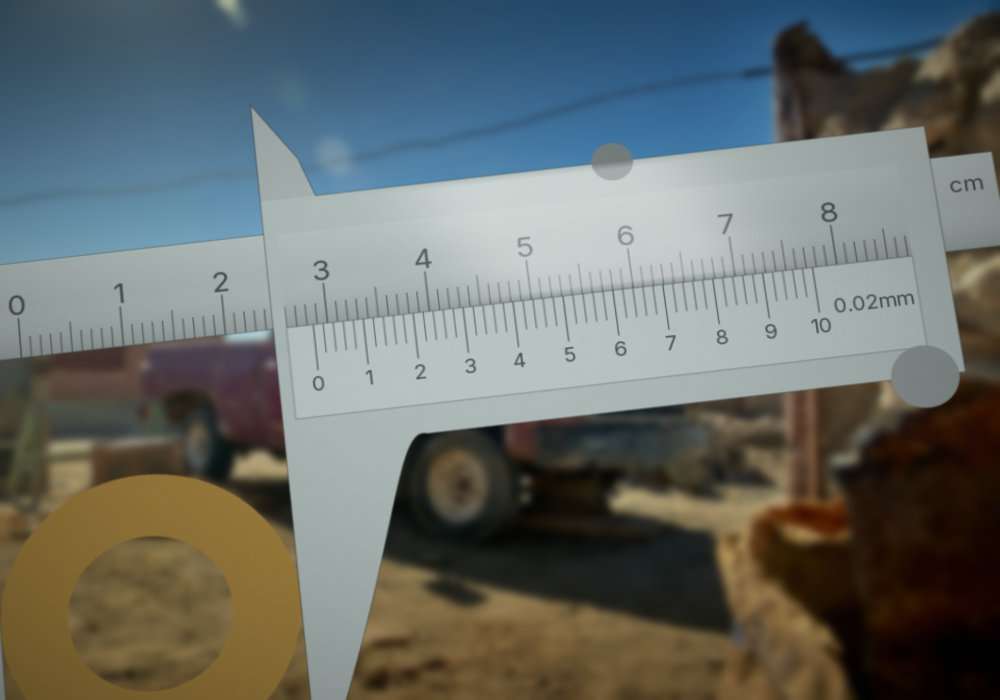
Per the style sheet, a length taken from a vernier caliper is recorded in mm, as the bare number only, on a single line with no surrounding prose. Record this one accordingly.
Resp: 28.6
